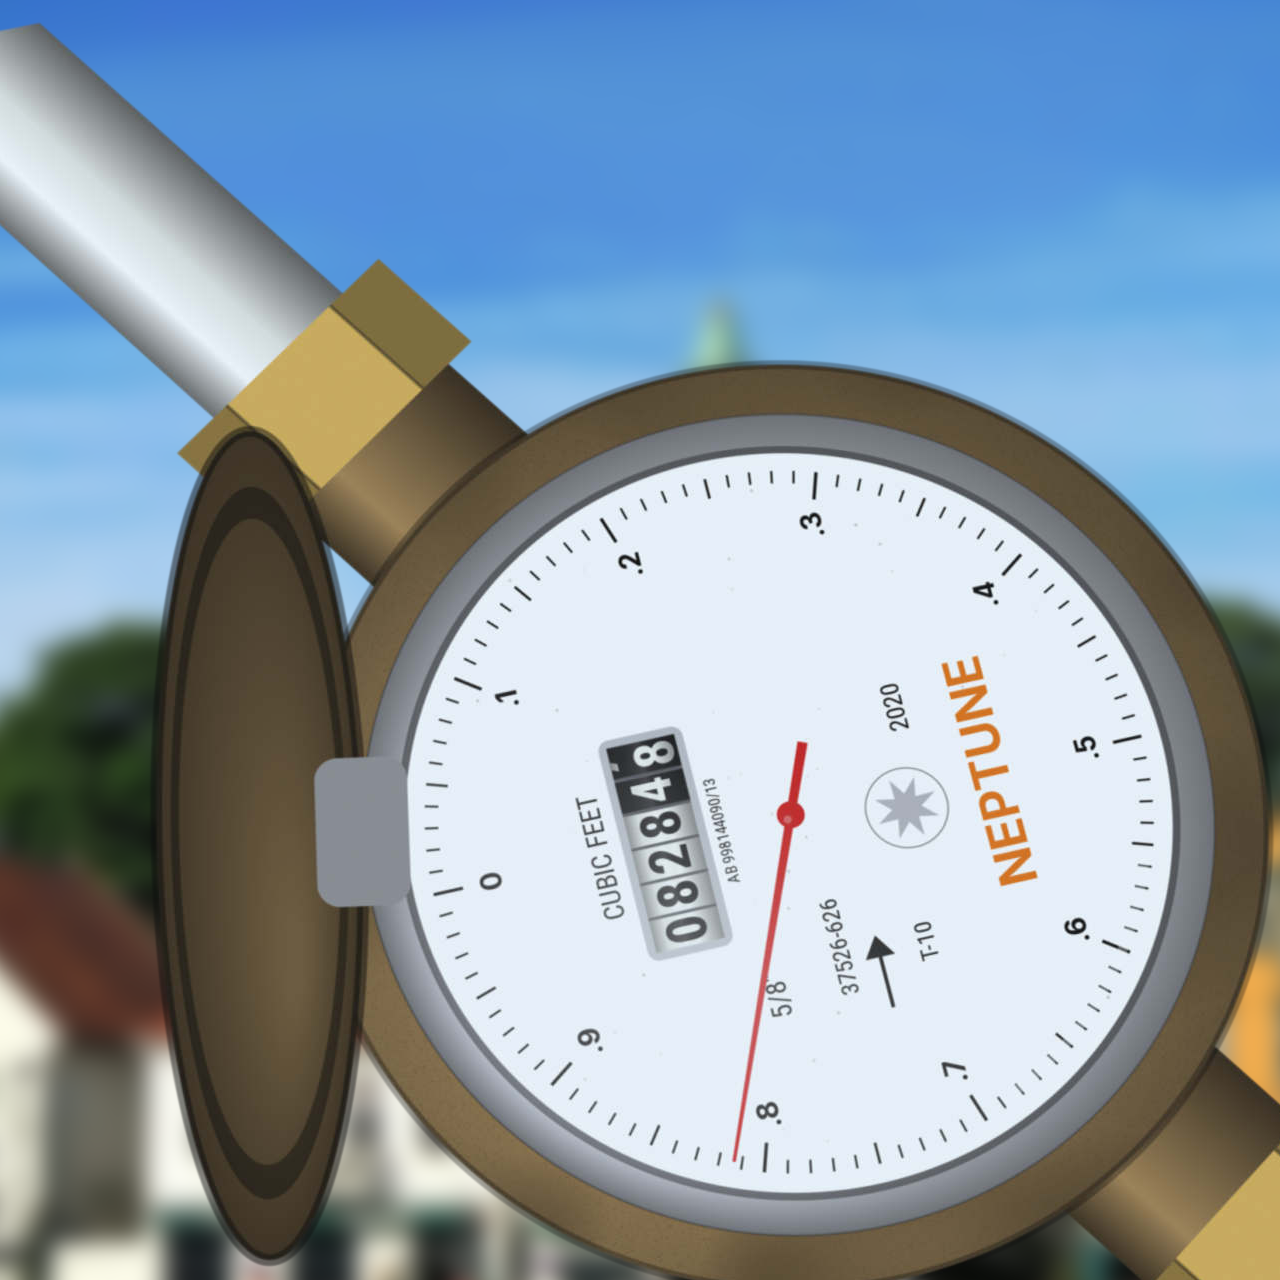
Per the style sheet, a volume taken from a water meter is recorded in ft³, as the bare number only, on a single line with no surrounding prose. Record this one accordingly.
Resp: 82847.81
